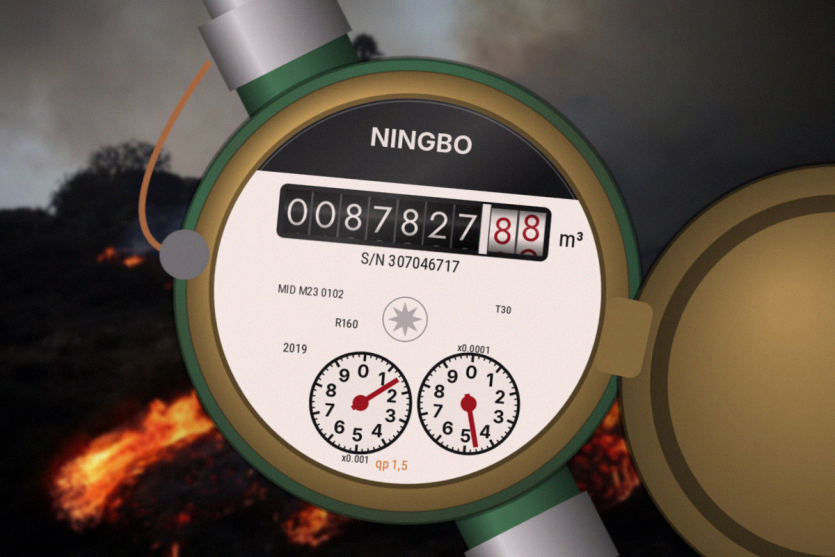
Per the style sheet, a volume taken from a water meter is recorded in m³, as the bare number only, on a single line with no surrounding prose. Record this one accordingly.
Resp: 87827.8814
